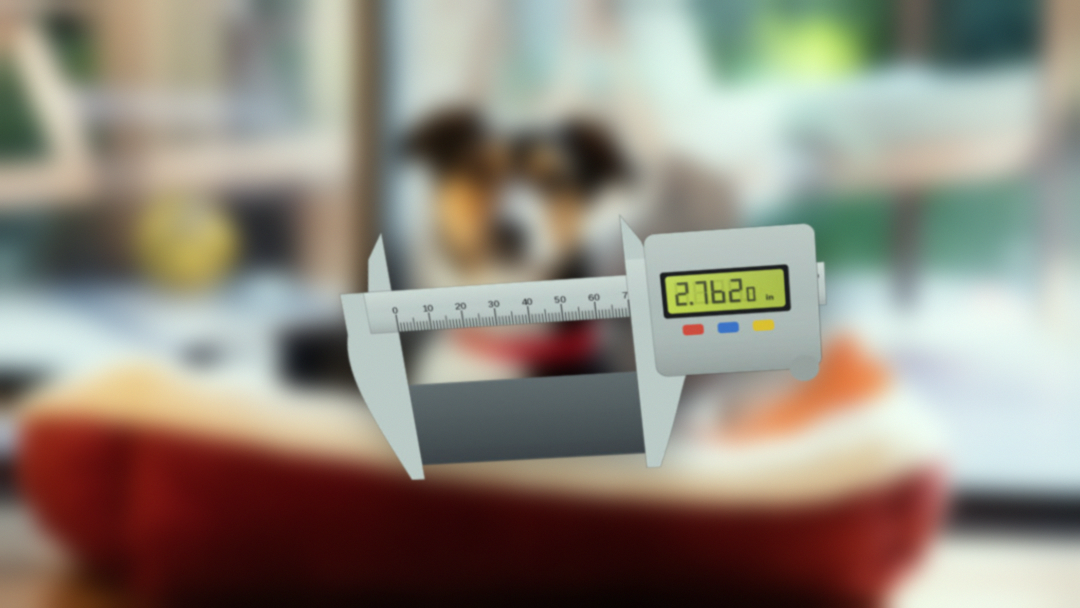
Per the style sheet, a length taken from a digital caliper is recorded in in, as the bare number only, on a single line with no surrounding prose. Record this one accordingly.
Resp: 2.7620
